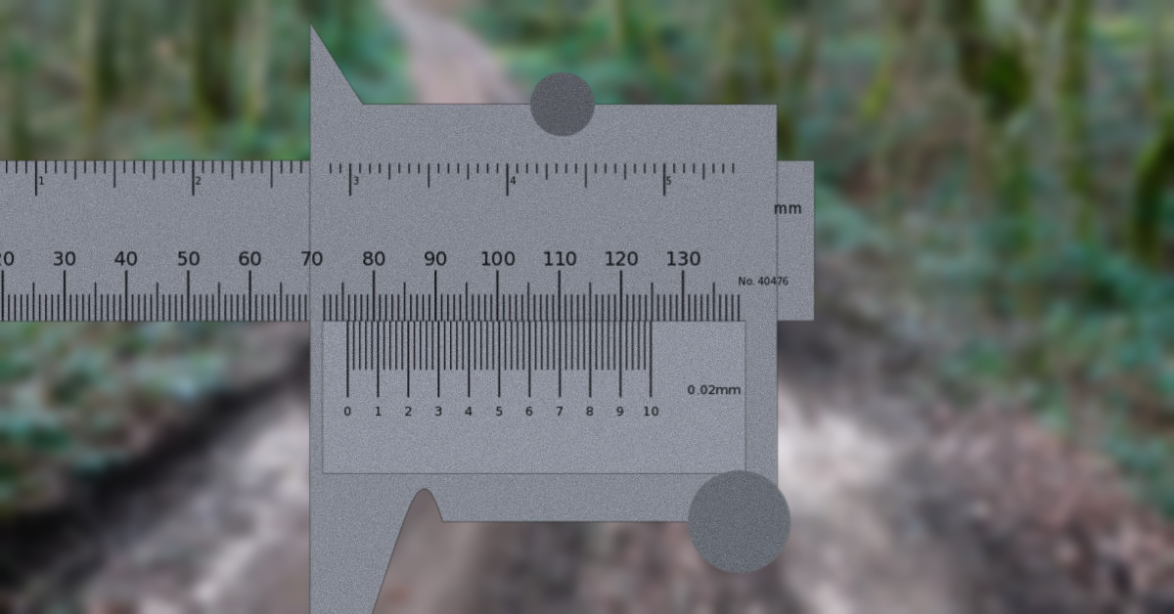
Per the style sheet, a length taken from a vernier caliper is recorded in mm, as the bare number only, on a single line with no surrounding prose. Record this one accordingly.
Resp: 75.8
